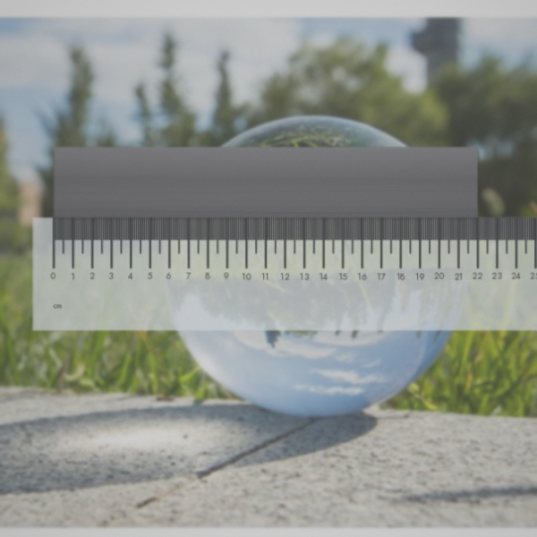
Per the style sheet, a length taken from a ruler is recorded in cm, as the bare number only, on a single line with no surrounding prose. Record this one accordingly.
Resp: 22
